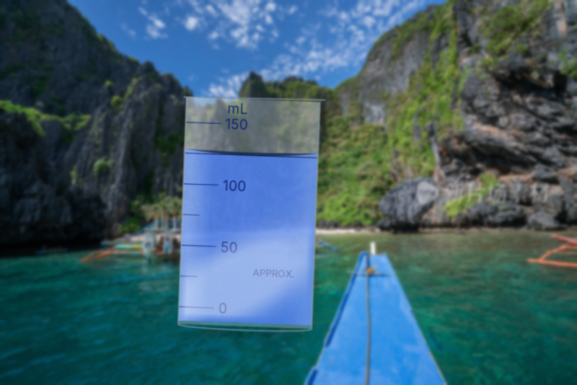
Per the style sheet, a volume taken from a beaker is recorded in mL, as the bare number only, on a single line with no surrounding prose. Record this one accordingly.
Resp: 125
